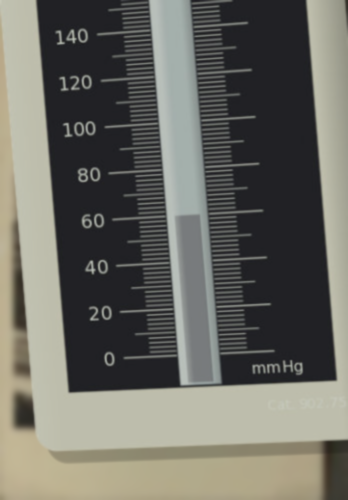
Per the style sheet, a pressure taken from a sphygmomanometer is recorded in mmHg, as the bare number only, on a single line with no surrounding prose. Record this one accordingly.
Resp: 60
